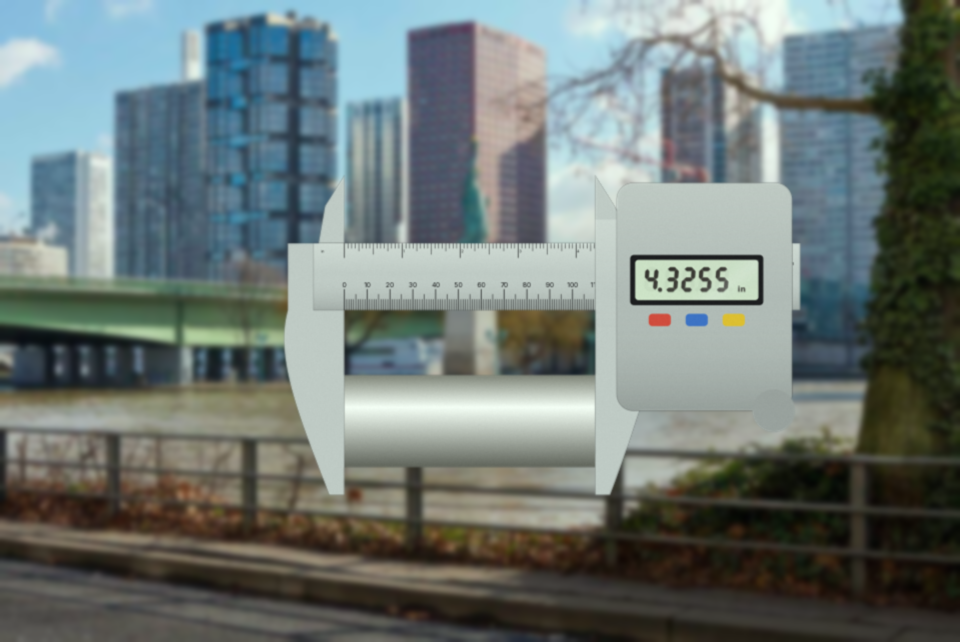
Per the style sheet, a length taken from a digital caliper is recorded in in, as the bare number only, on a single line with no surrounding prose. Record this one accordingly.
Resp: 4.3255
